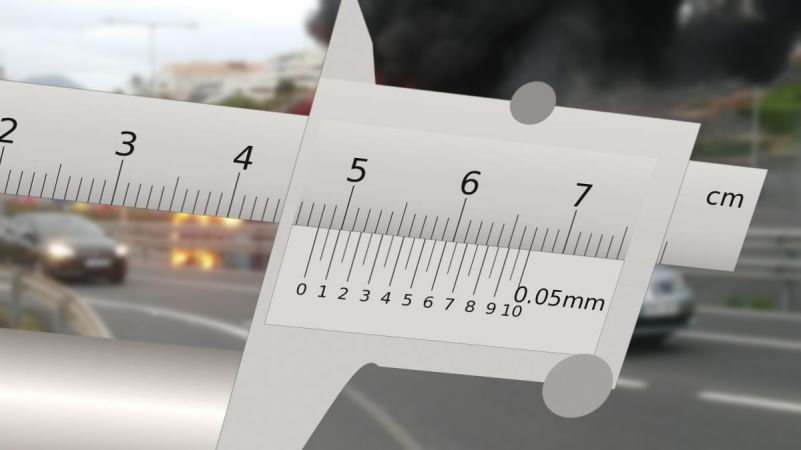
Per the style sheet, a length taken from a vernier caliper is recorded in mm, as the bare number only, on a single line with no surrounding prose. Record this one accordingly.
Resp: 48.0
